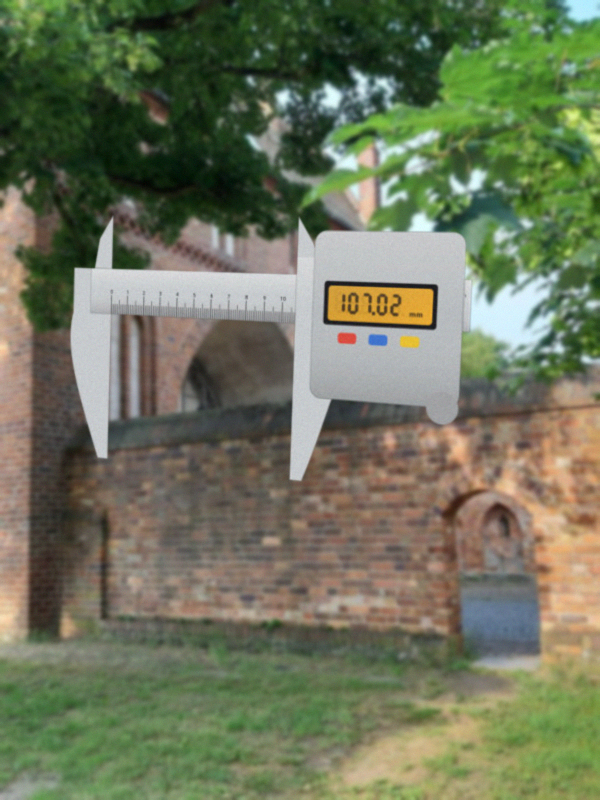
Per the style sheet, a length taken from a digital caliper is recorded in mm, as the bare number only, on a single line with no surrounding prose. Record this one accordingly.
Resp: 107.02
